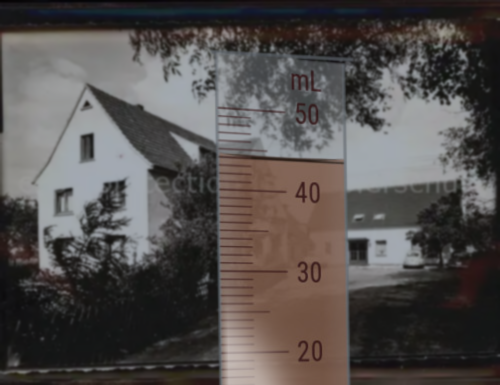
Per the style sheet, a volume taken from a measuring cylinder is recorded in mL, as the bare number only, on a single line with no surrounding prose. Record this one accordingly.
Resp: 44
